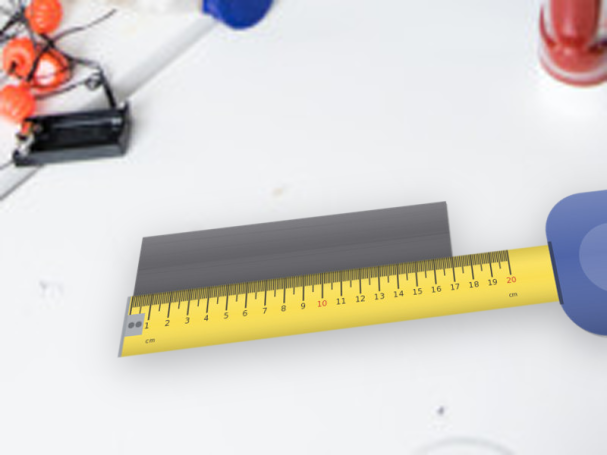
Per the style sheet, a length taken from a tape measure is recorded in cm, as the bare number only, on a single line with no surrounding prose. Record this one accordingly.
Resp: 17
